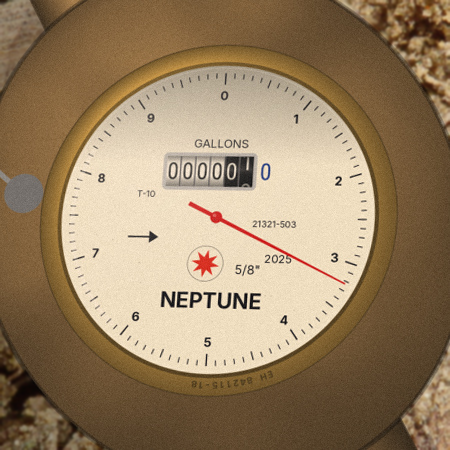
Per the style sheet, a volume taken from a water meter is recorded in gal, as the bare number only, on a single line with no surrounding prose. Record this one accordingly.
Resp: 13.2
